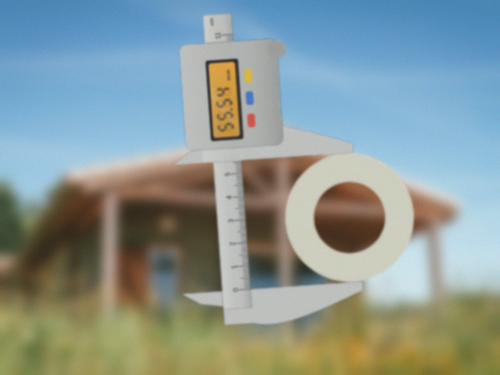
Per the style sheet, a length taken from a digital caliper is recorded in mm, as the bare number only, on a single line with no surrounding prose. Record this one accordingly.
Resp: 55.54
